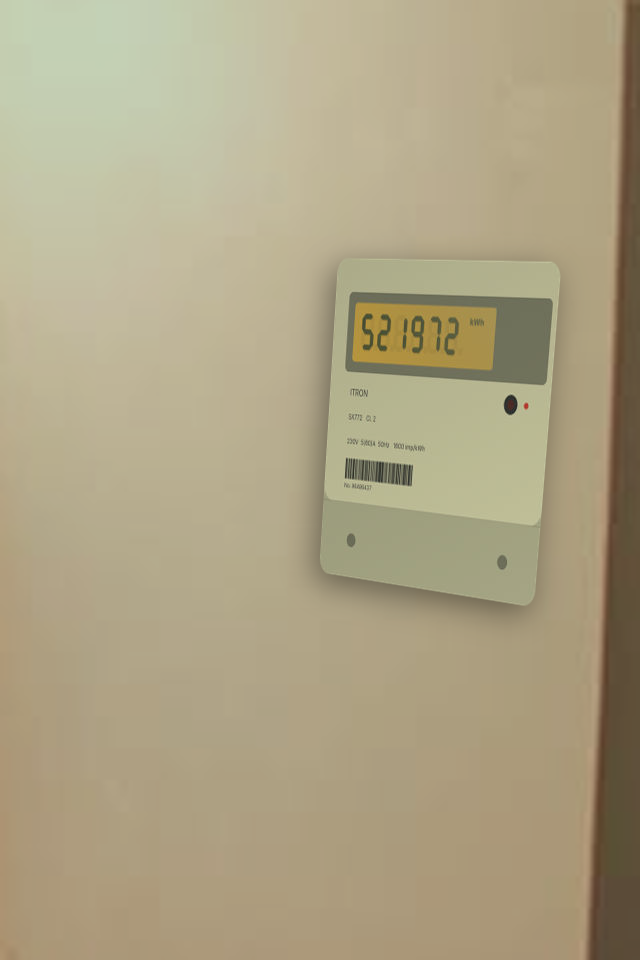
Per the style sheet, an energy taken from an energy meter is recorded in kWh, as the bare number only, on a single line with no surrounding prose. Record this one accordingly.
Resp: 521972
